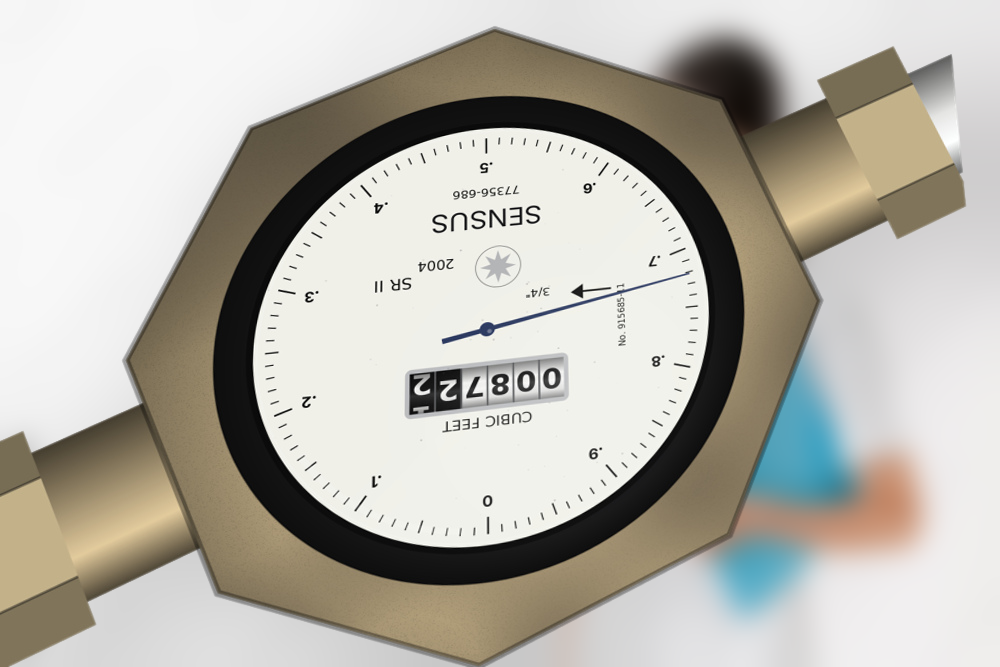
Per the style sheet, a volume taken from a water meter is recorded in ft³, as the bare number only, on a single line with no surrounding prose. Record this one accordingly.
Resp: 8721.72
